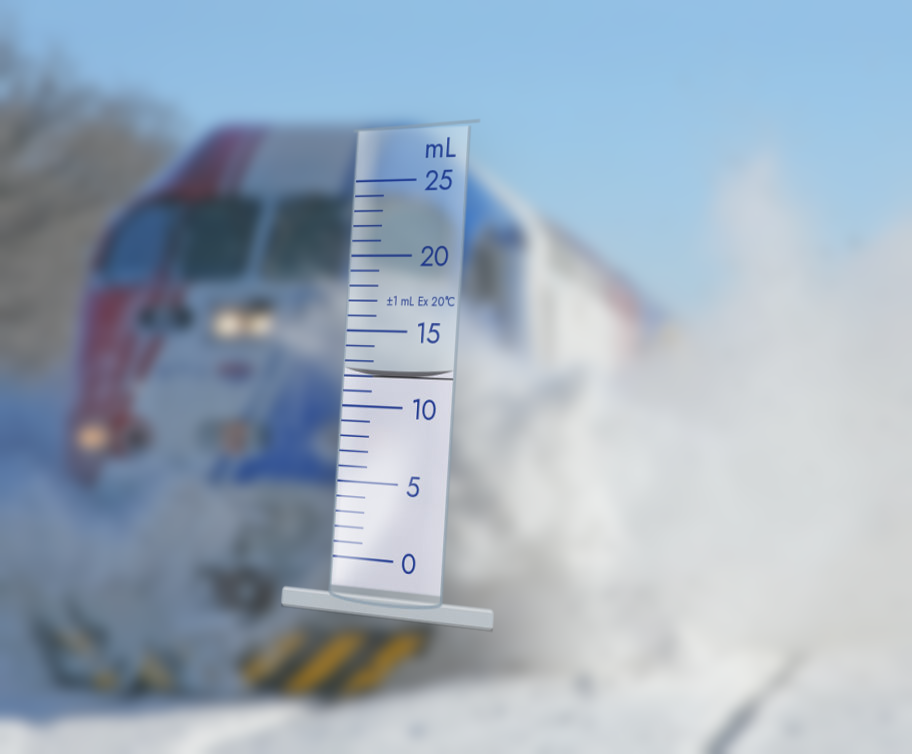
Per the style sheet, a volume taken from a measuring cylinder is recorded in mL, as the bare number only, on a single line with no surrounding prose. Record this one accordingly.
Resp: 12
